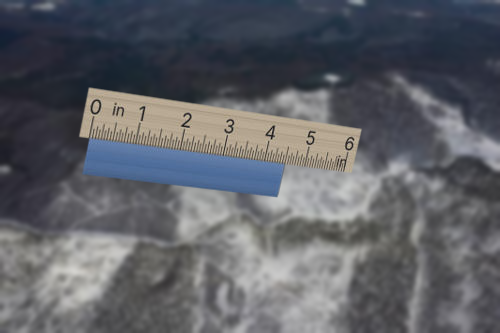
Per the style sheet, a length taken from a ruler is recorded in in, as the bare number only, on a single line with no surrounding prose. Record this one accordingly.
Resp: 4.5
